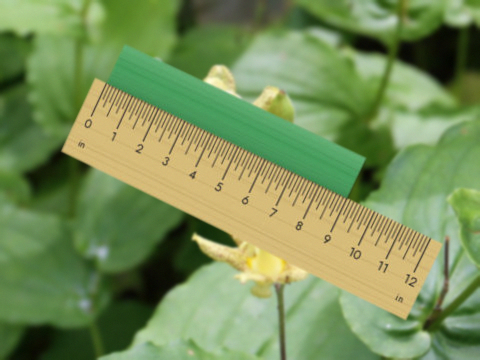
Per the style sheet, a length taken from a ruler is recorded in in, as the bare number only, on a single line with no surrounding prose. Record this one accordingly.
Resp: 9
